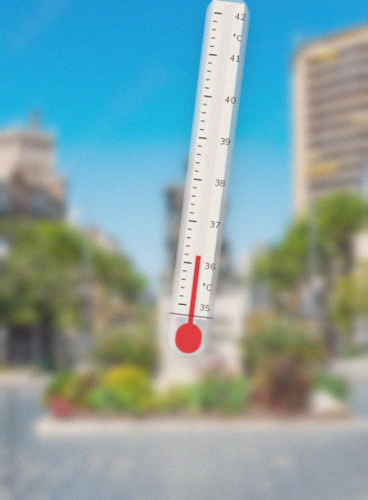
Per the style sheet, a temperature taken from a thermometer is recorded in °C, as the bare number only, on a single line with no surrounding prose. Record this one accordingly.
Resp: 36.2
